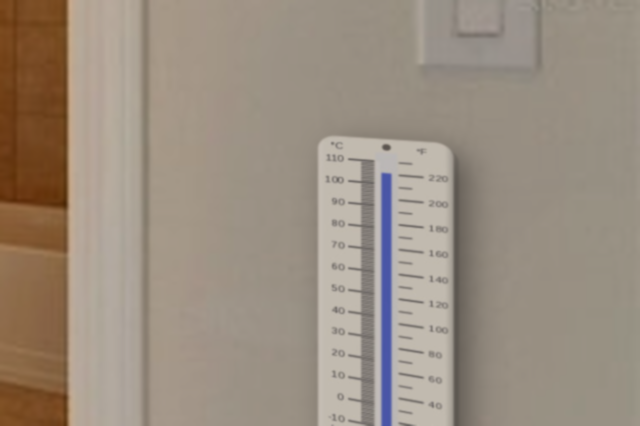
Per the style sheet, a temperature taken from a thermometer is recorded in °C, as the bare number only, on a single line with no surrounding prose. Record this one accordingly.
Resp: 105
